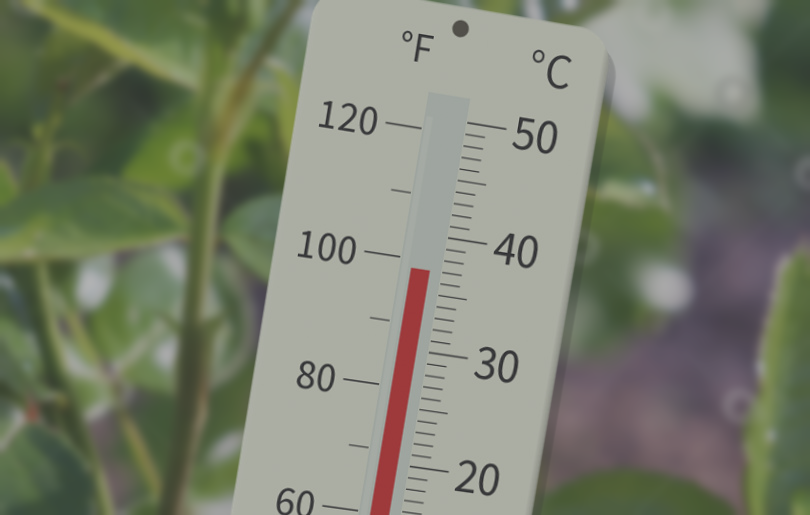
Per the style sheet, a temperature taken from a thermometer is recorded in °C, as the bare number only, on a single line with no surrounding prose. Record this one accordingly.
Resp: 37
